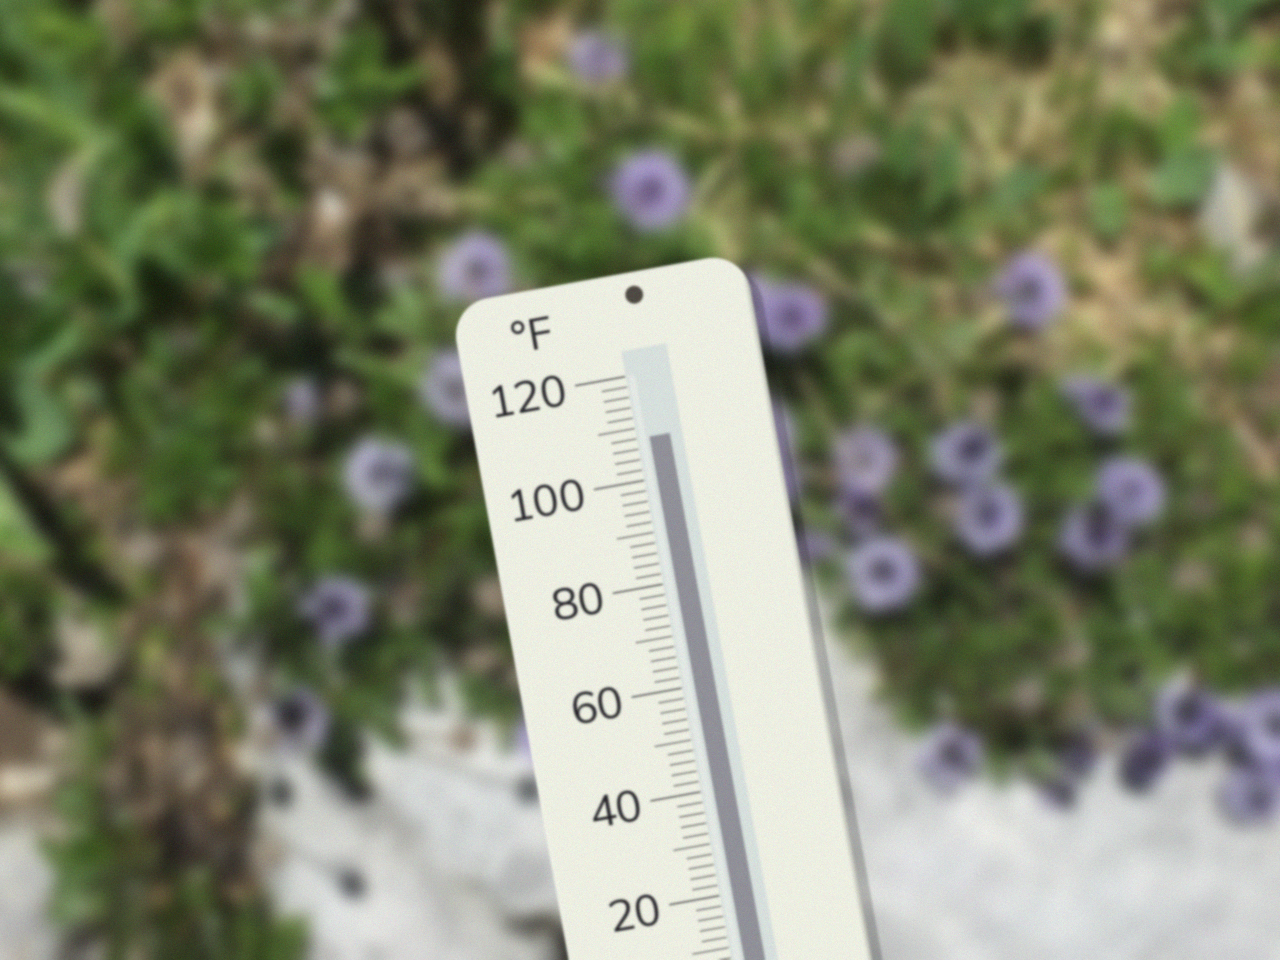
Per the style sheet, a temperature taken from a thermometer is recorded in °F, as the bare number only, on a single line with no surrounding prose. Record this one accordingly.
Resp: 108
